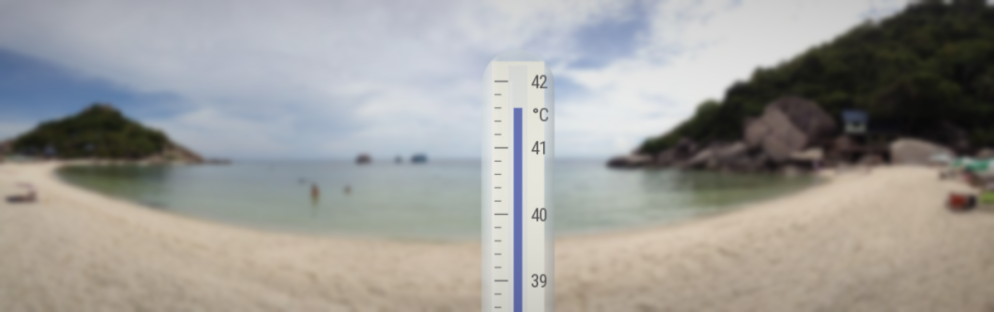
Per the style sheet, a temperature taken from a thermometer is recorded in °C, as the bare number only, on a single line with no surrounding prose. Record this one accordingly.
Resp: 41.6
